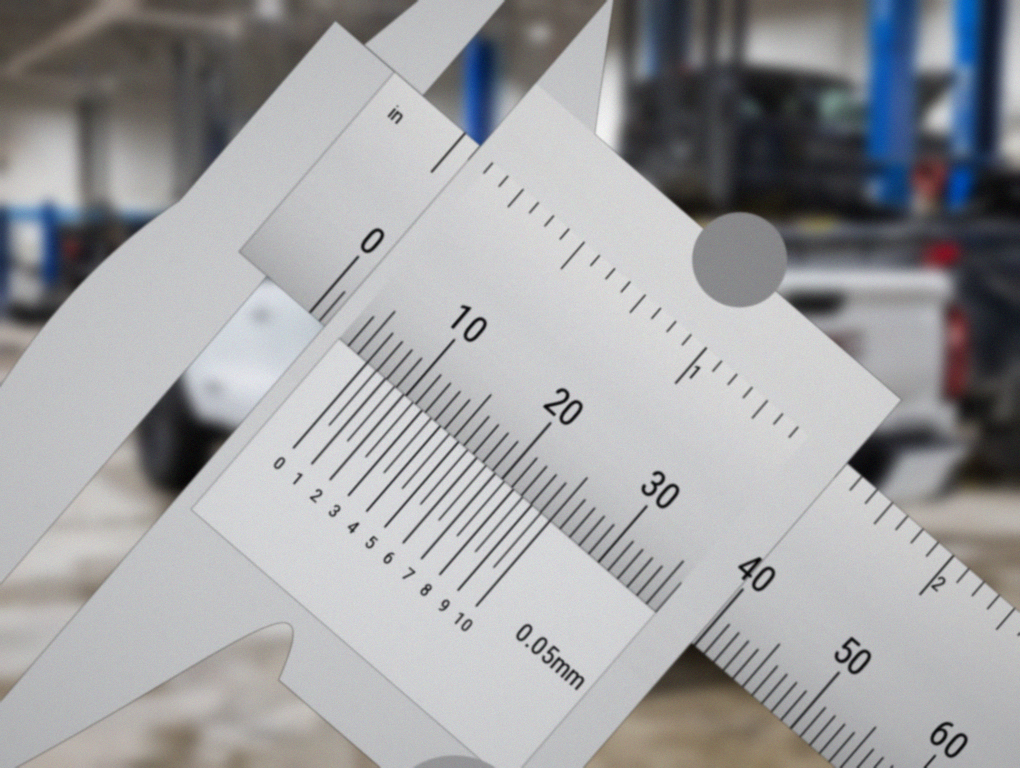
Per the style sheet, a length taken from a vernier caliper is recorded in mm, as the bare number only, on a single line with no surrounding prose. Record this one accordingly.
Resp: 6.0
